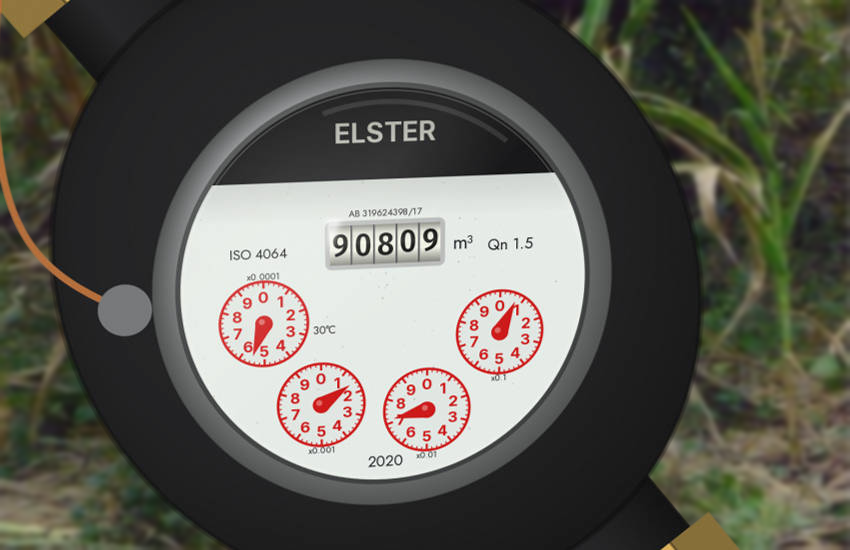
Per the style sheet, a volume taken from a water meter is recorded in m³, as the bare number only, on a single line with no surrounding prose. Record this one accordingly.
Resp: 90809.0715
